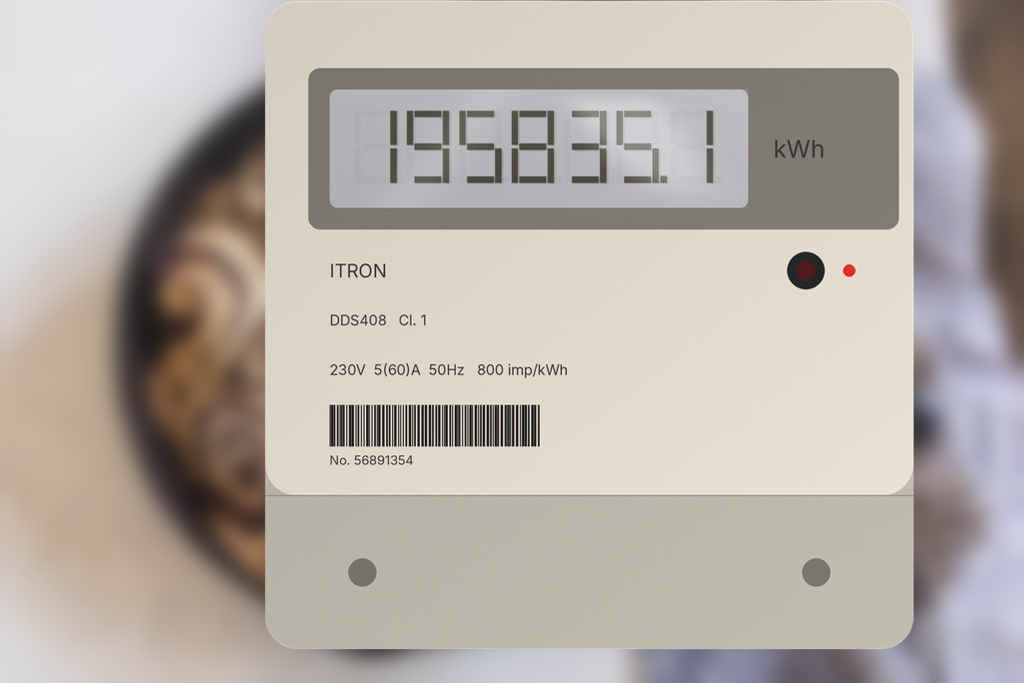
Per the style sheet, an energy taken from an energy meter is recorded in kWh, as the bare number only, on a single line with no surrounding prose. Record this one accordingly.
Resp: 195835.1
